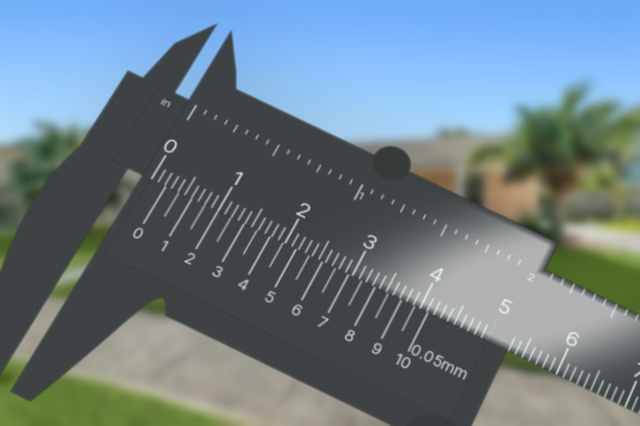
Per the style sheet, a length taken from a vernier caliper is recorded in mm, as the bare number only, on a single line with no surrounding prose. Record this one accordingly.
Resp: 2.2
